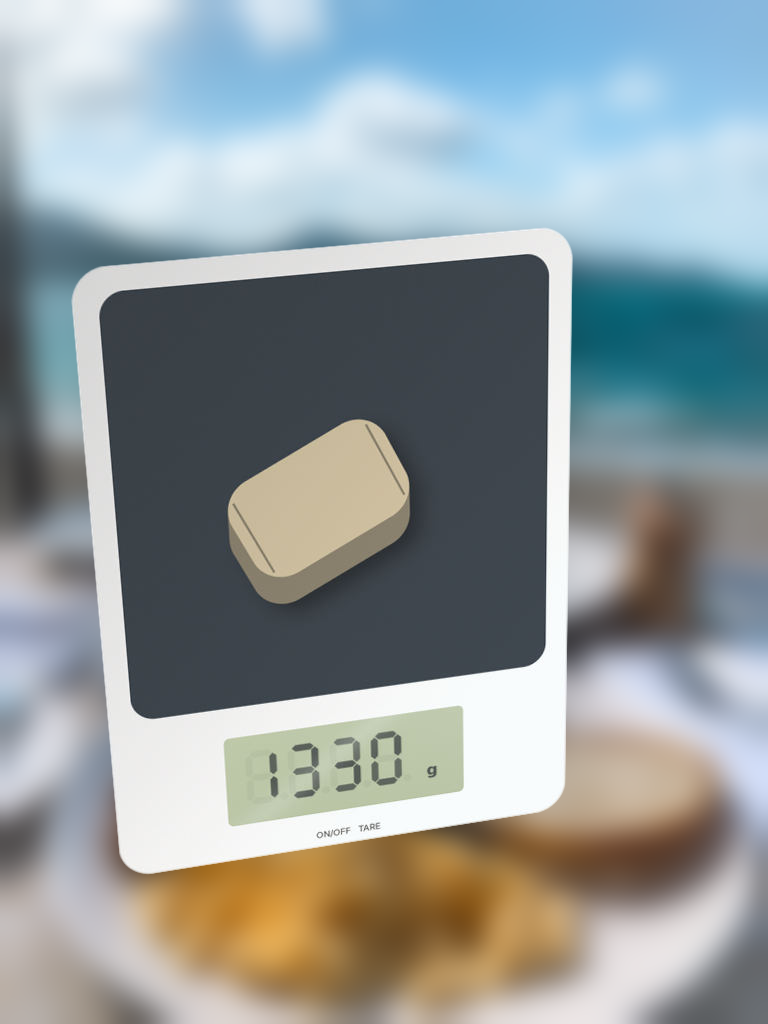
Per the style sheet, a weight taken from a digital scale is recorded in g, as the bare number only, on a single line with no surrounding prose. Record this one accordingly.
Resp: 1330
